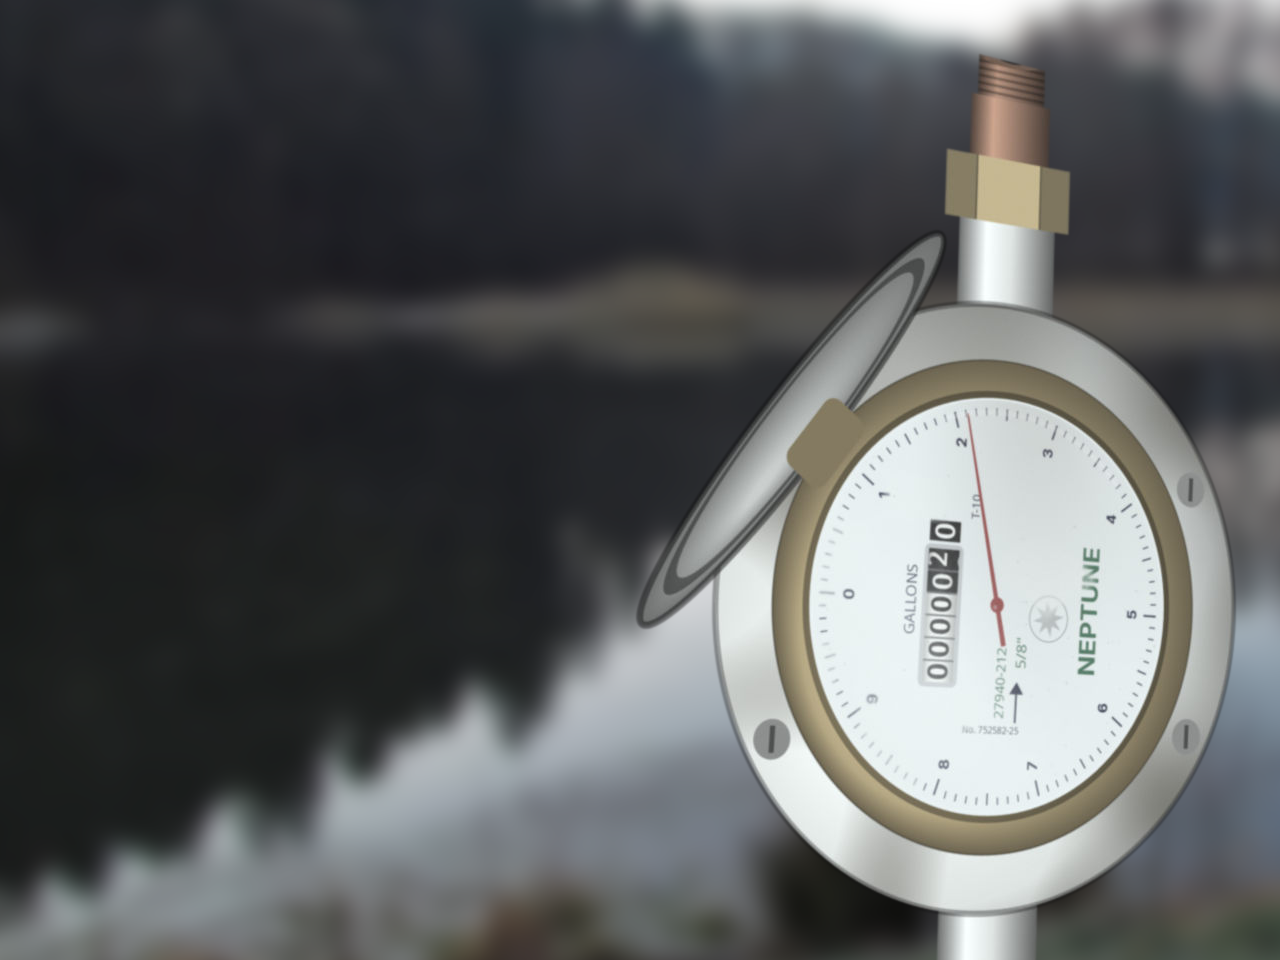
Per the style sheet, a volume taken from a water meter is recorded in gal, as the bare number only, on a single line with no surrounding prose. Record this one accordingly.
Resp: 22.1
